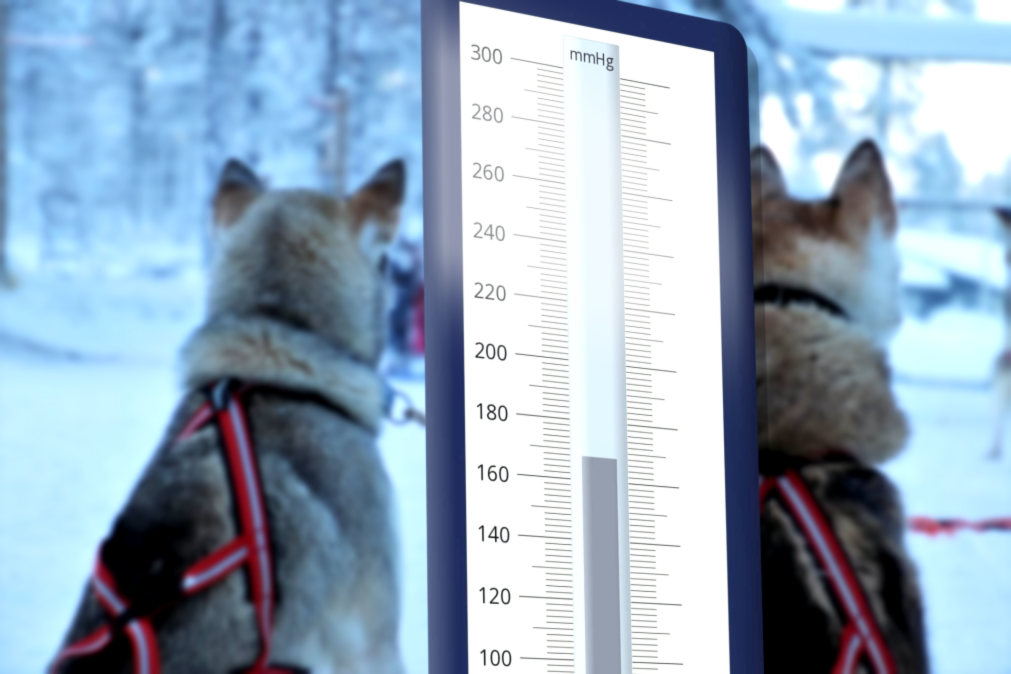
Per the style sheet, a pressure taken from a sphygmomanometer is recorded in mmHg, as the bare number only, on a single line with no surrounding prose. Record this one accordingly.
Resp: 168
